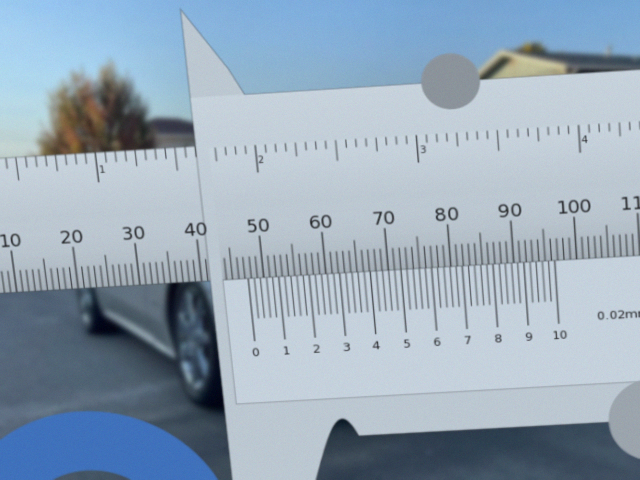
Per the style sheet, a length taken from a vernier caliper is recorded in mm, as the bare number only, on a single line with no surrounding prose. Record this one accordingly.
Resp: 47.5
